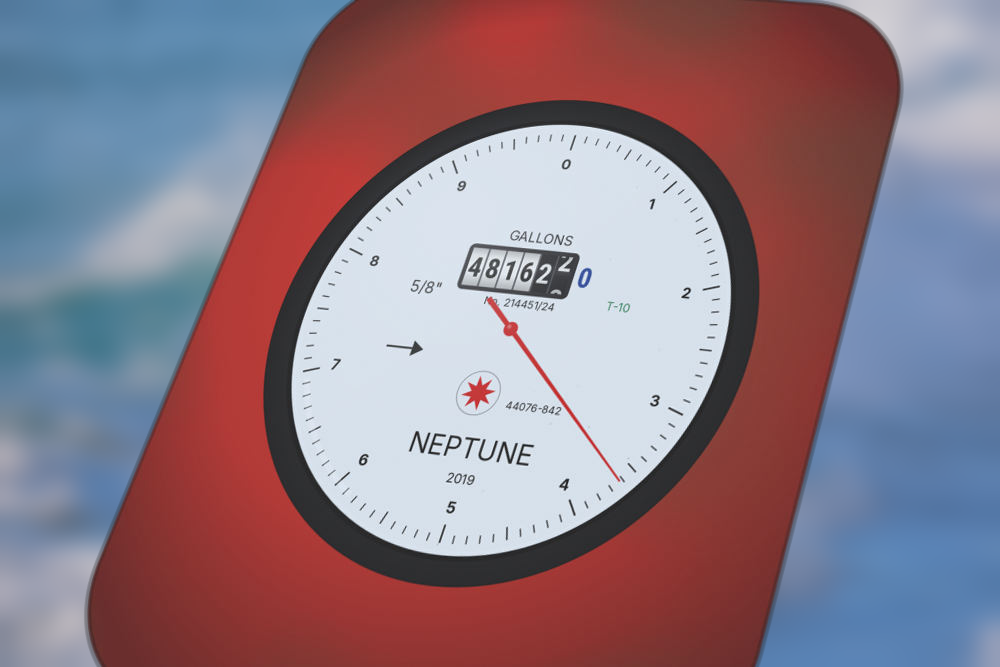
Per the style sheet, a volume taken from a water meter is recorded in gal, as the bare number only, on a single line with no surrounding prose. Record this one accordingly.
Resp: 4816223.6
